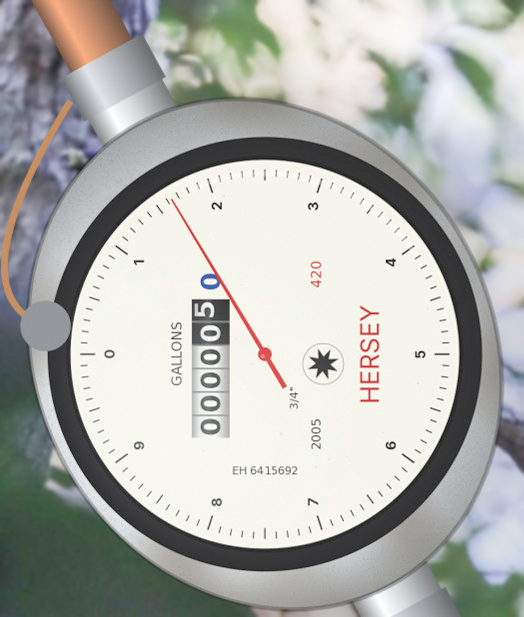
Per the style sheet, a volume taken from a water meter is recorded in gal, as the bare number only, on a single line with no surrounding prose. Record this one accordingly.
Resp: 51.6
